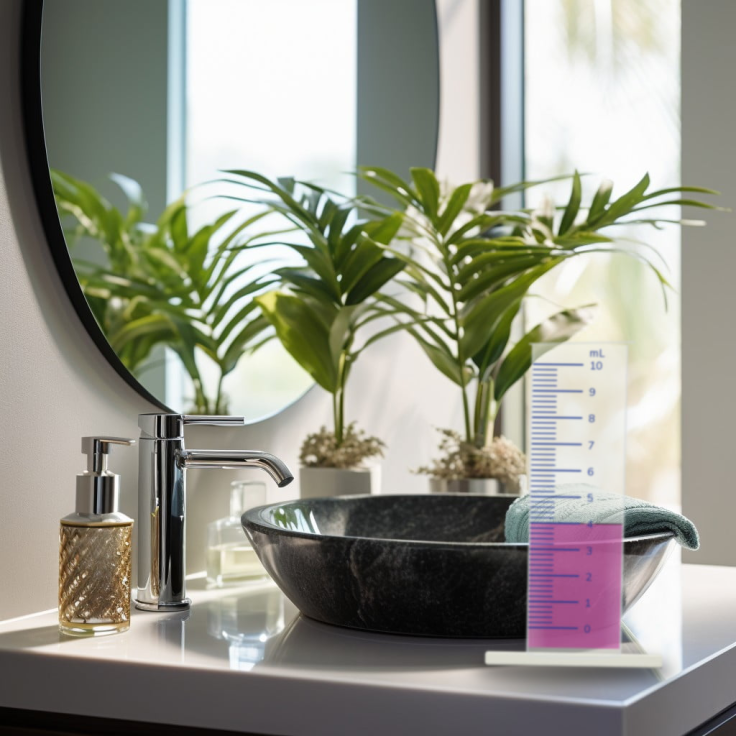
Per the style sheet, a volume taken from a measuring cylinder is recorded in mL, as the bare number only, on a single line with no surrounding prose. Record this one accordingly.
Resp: 4
